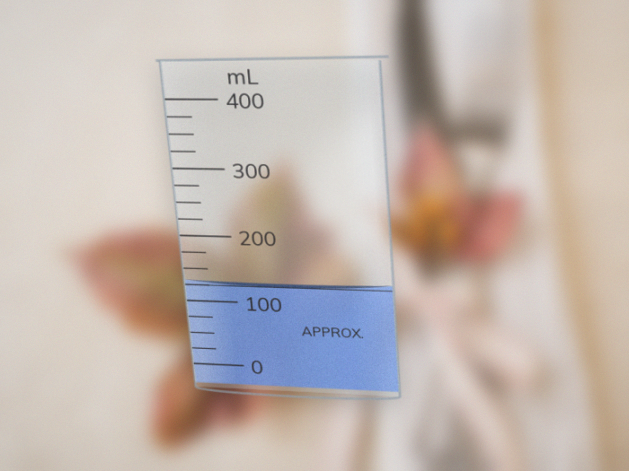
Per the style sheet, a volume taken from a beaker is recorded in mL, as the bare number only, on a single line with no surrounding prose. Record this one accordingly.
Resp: 125
